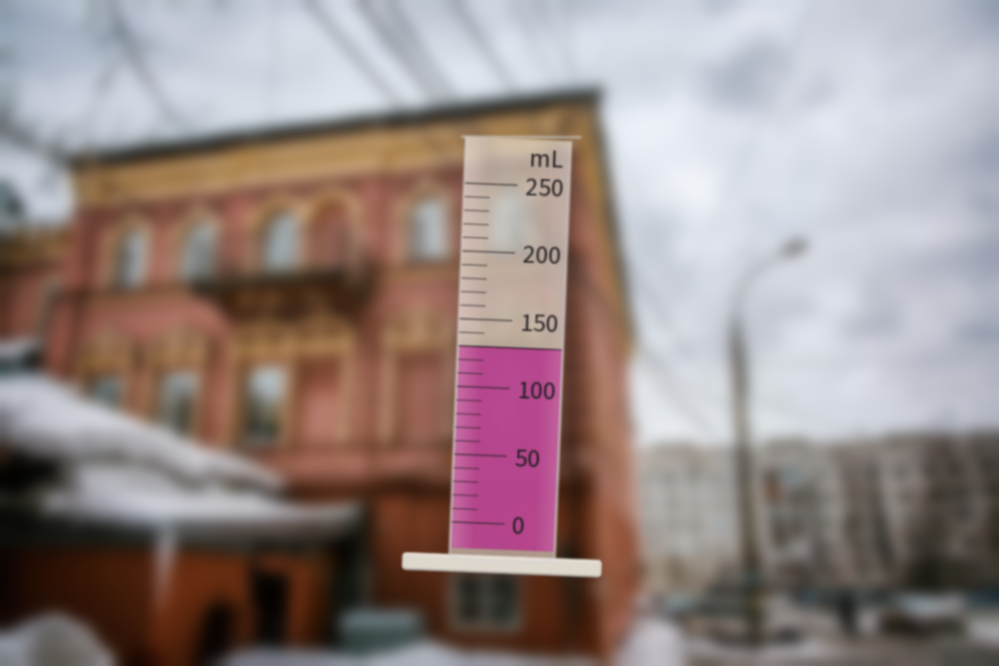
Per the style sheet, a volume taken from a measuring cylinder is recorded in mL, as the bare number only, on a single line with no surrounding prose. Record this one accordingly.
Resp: 130
